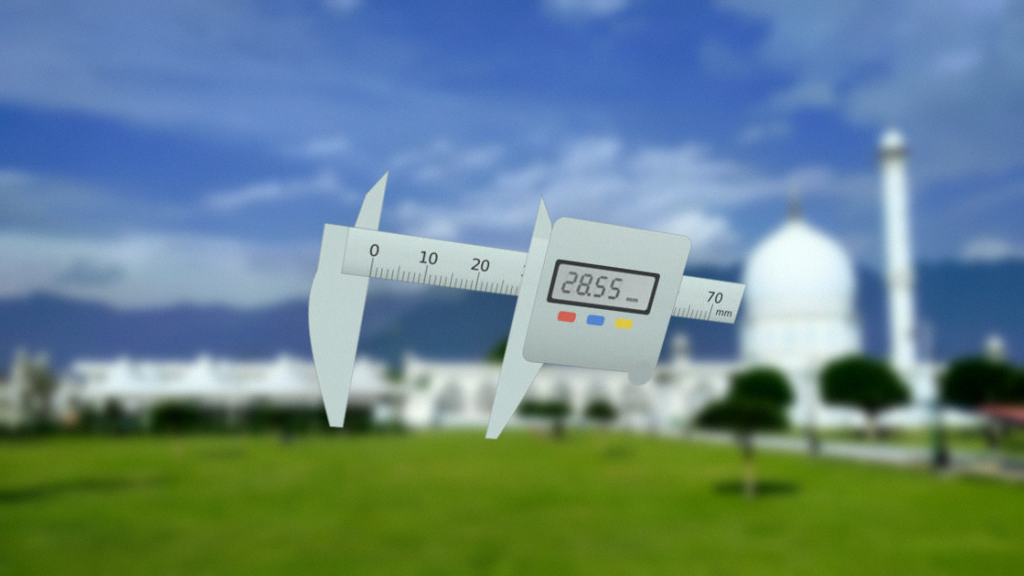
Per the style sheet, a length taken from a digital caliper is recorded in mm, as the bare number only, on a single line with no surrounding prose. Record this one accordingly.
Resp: 28.55
